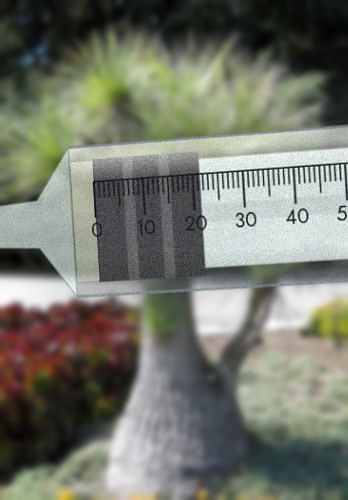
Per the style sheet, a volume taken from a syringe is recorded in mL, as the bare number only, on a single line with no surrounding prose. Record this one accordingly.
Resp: 0
